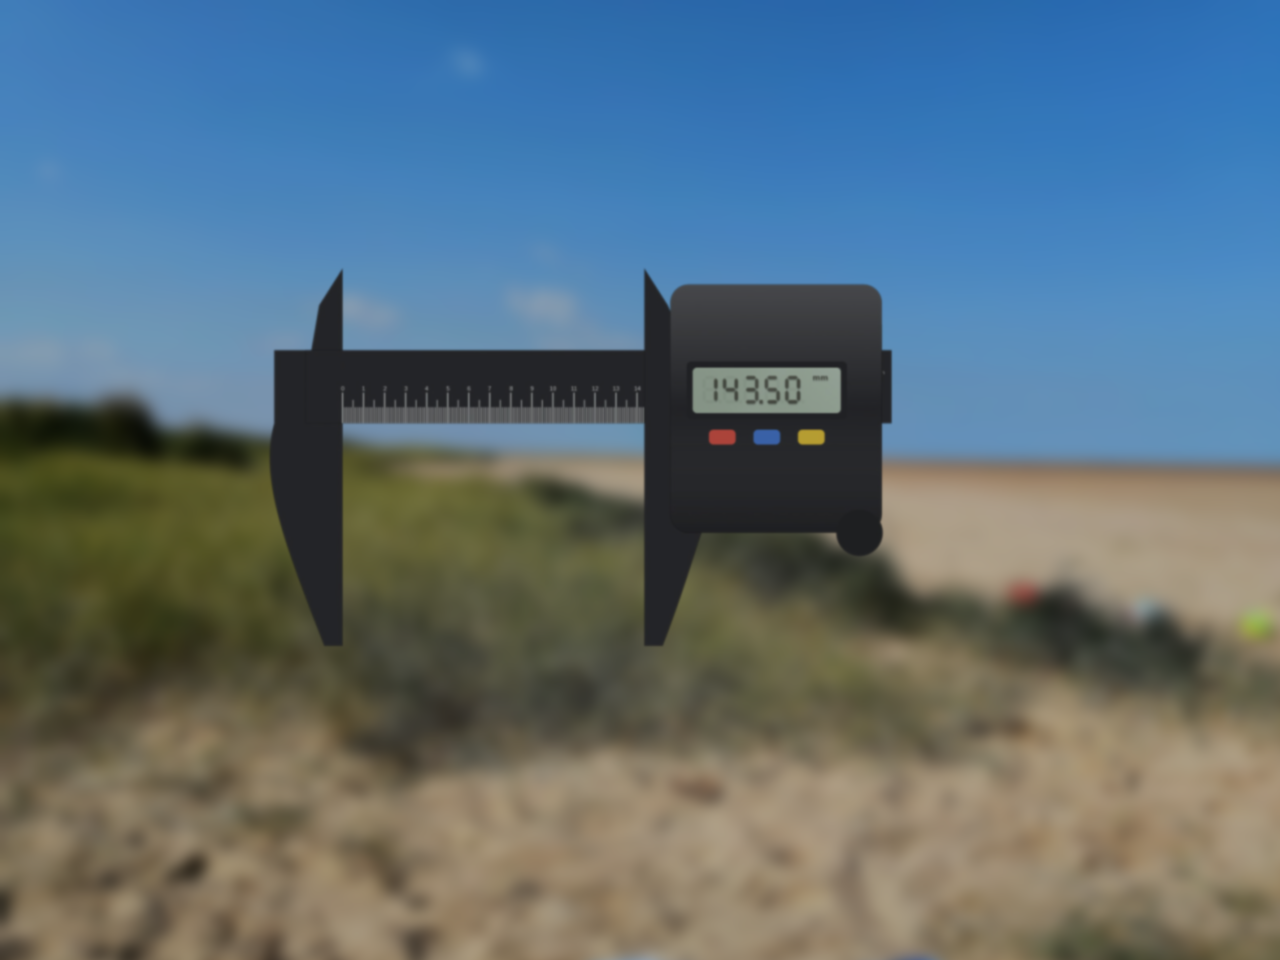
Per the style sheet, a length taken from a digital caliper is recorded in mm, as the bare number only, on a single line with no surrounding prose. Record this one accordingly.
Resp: 143.50
